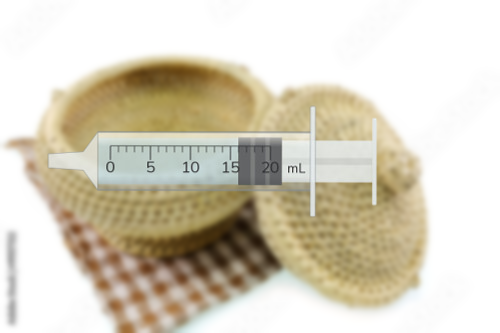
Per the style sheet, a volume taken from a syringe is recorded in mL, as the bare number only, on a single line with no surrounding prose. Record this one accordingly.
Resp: 16
